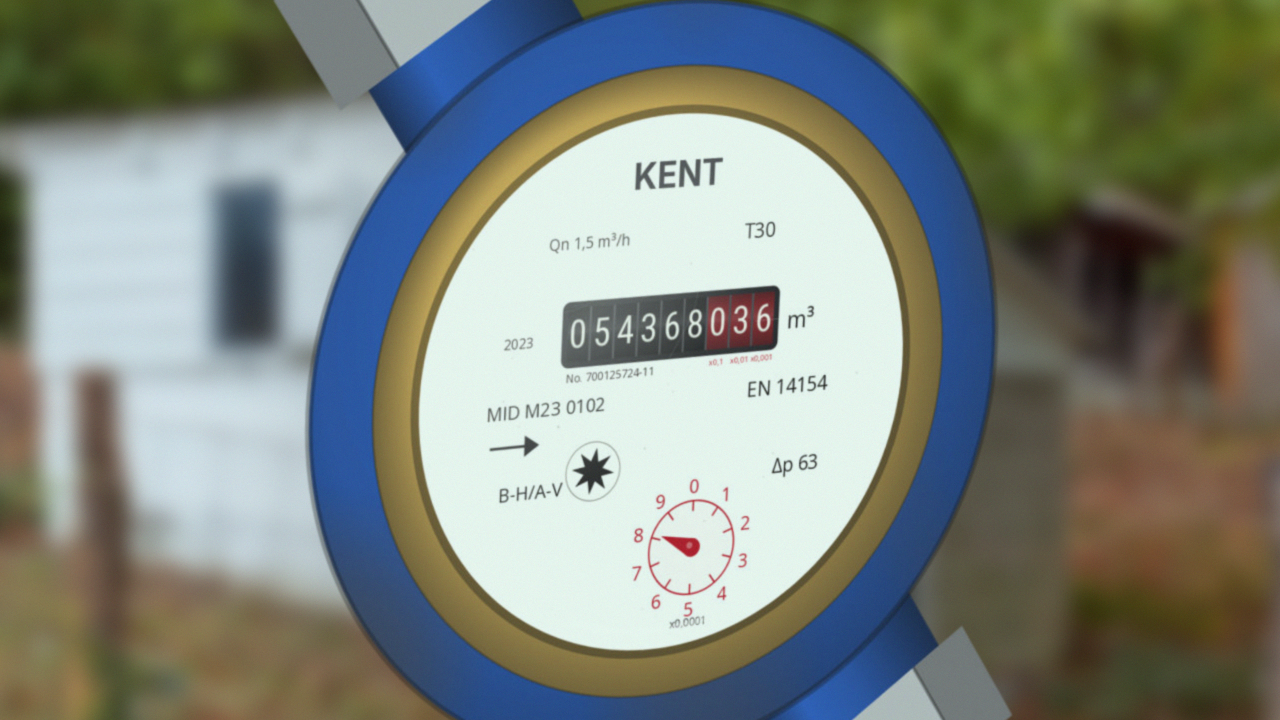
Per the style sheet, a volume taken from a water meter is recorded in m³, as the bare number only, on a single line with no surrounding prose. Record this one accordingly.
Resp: 54368.0368
